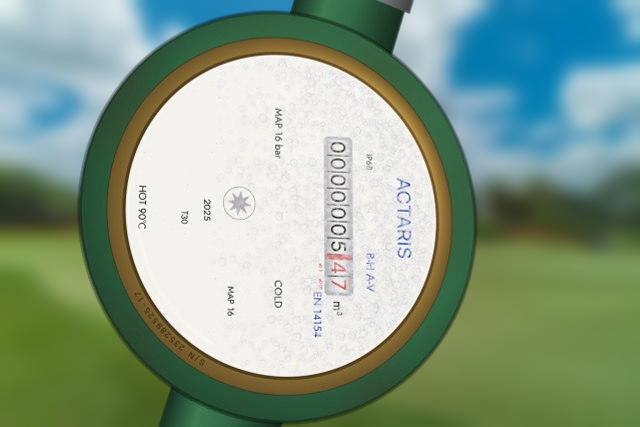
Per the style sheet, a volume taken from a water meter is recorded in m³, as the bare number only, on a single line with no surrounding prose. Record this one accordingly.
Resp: 5.47
